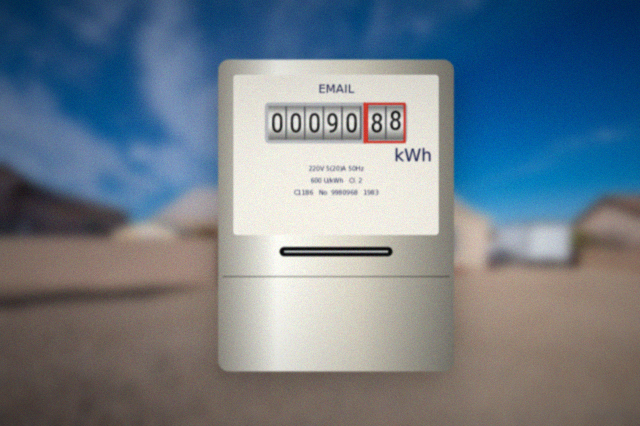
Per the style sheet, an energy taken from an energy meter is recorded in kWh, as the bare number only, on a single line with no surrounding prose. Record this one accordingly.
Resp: 90.88
